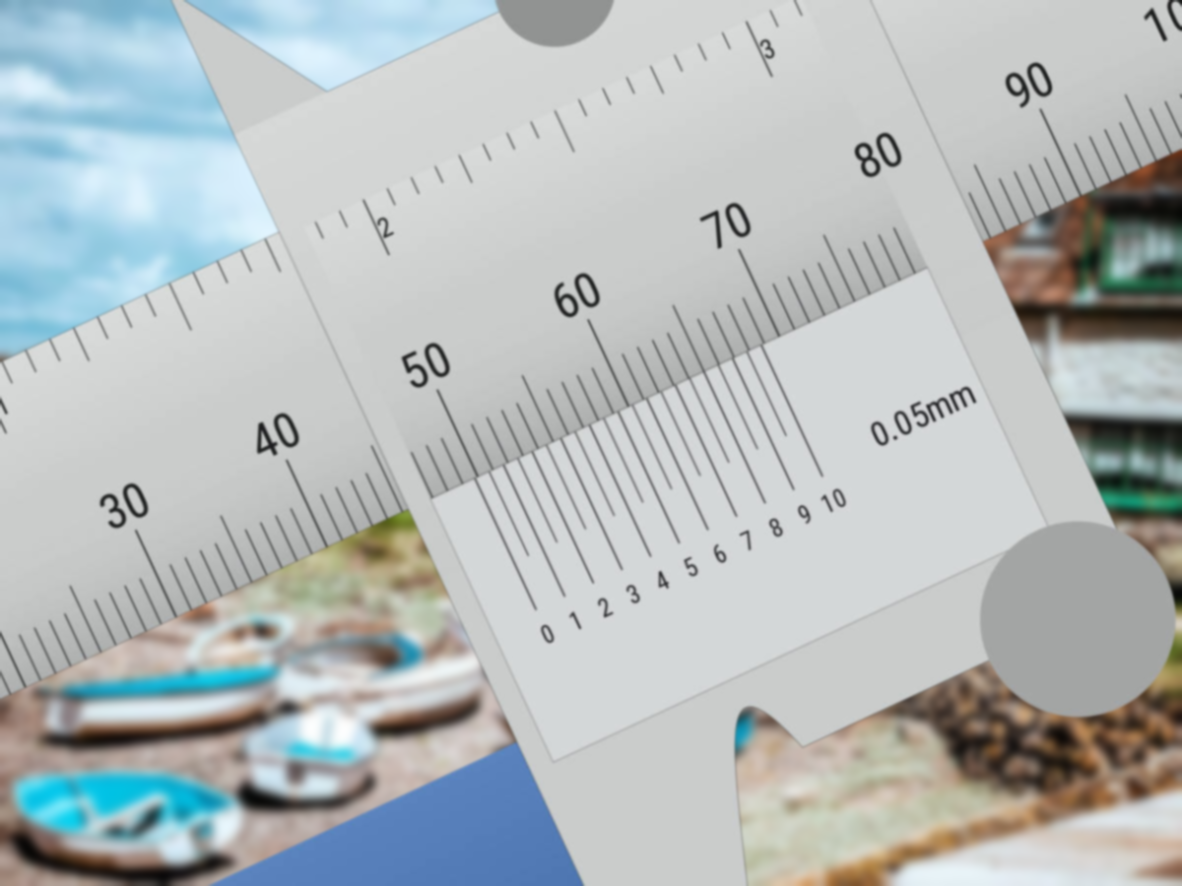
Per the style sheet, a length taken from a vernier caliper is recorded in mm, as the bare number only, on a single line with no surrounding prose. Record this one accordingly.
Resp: 49.8
